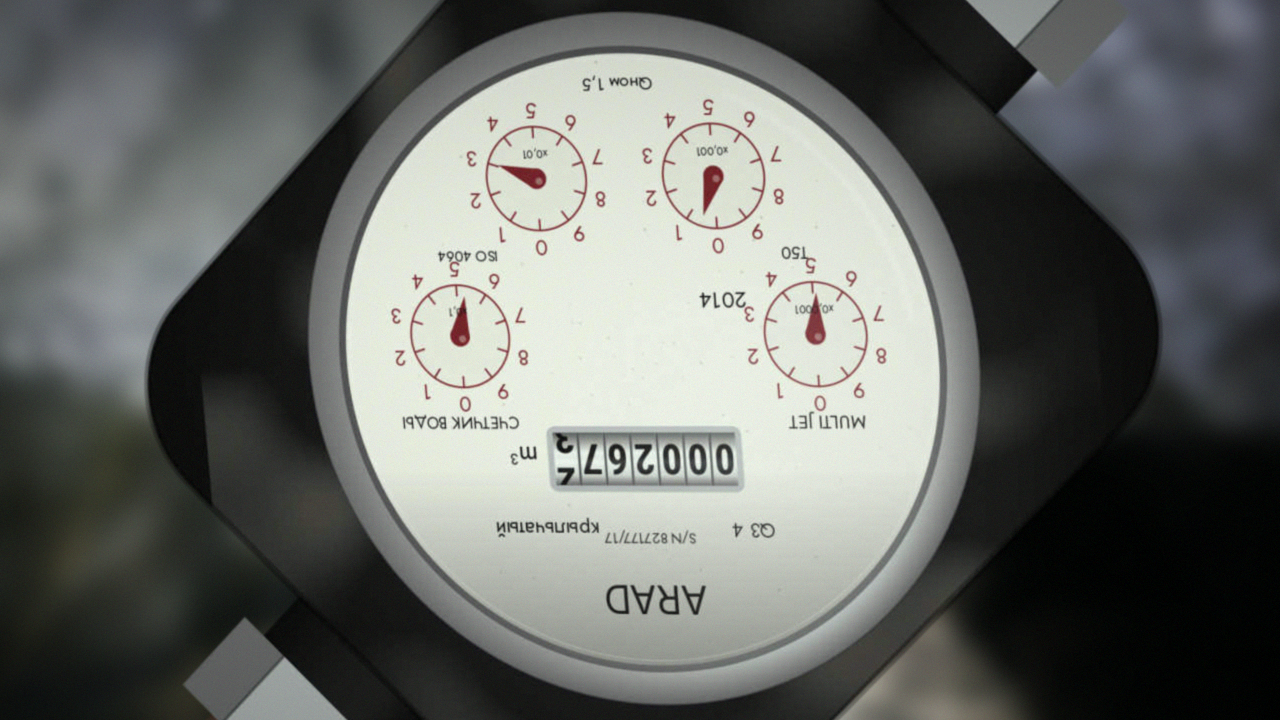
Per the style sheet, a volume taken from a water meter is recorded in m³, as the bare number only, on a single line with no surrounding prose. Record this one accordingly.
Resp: 2672.5305
